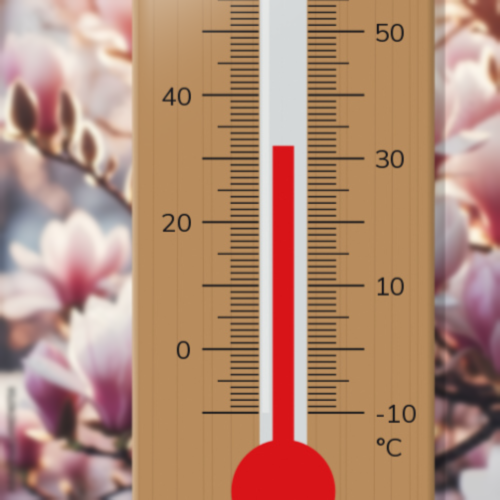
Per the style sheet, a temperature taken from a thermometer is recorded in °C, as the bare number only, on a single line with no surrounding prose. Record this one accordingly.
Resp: 32
